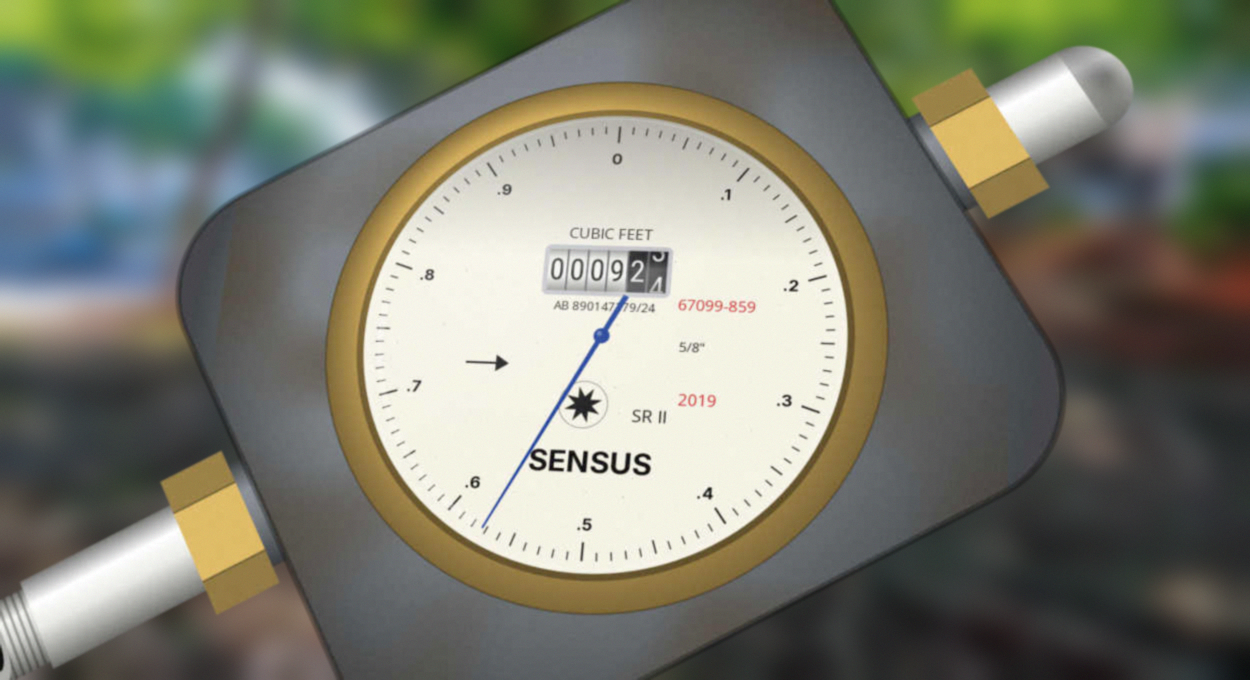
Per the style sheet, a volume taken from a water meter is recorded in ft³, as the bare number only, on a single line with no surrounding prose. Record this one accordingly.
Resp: 923.57
